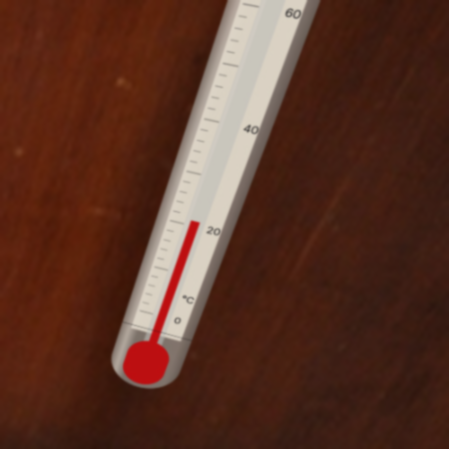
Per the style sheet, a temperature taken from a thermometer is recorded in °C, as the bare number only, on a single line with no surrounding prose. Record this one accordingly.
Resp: 21
